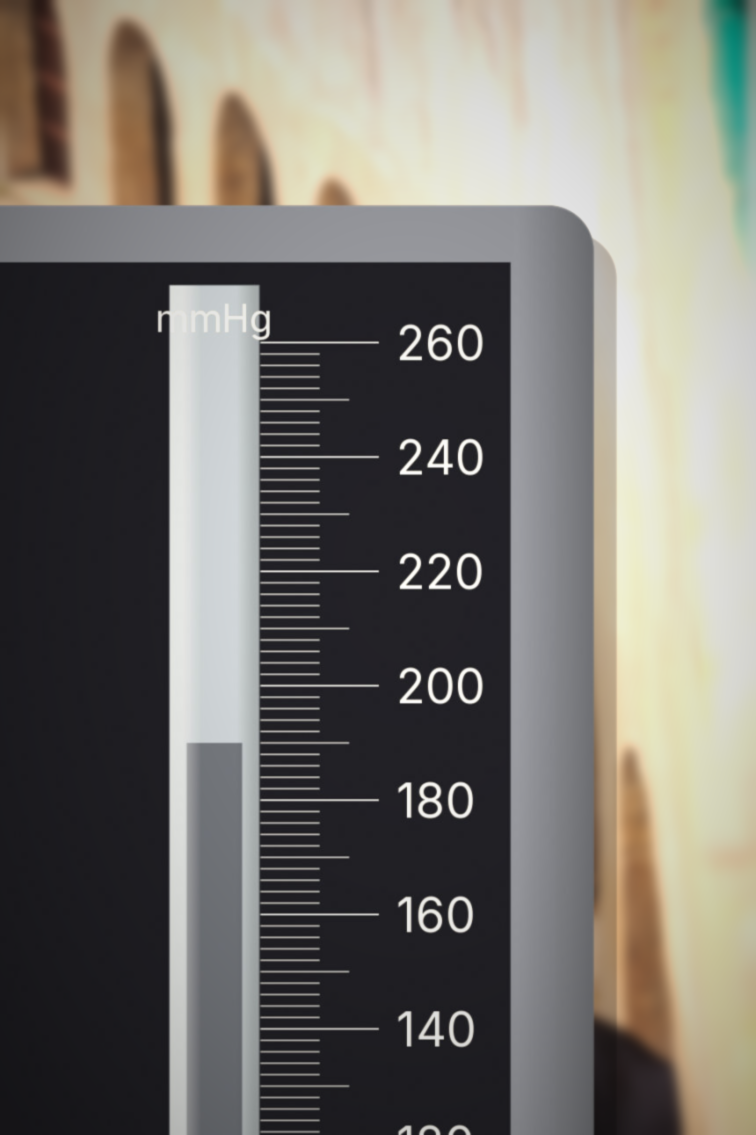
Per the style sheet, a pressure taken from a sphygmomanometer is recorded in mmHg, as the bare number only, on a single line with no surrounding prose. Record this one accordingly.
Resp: 190
